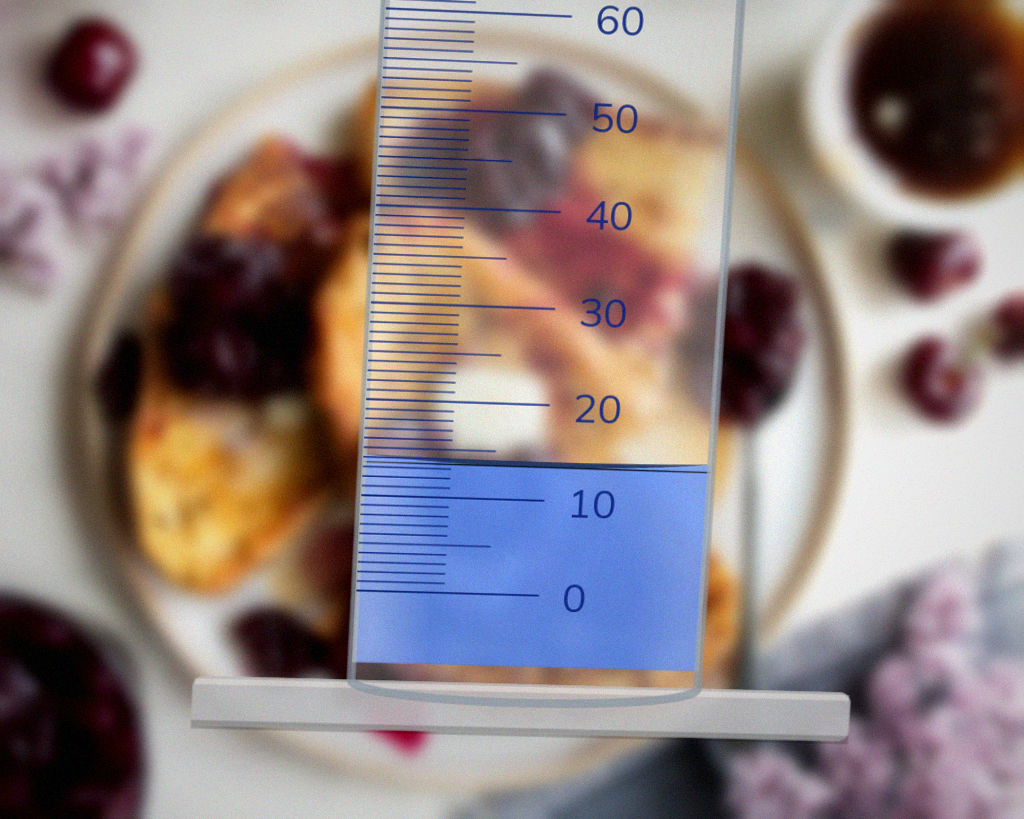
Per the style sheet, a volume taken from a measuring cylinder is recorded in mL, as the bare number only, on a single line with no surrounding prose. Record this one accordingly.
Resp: 13.5
